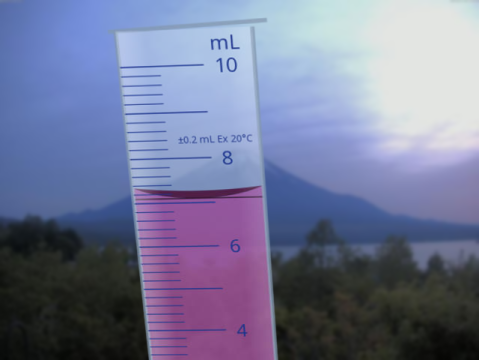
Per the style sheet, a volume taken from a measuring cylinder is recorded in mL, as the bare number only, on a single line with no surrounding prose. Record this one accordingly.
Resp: 7.1
